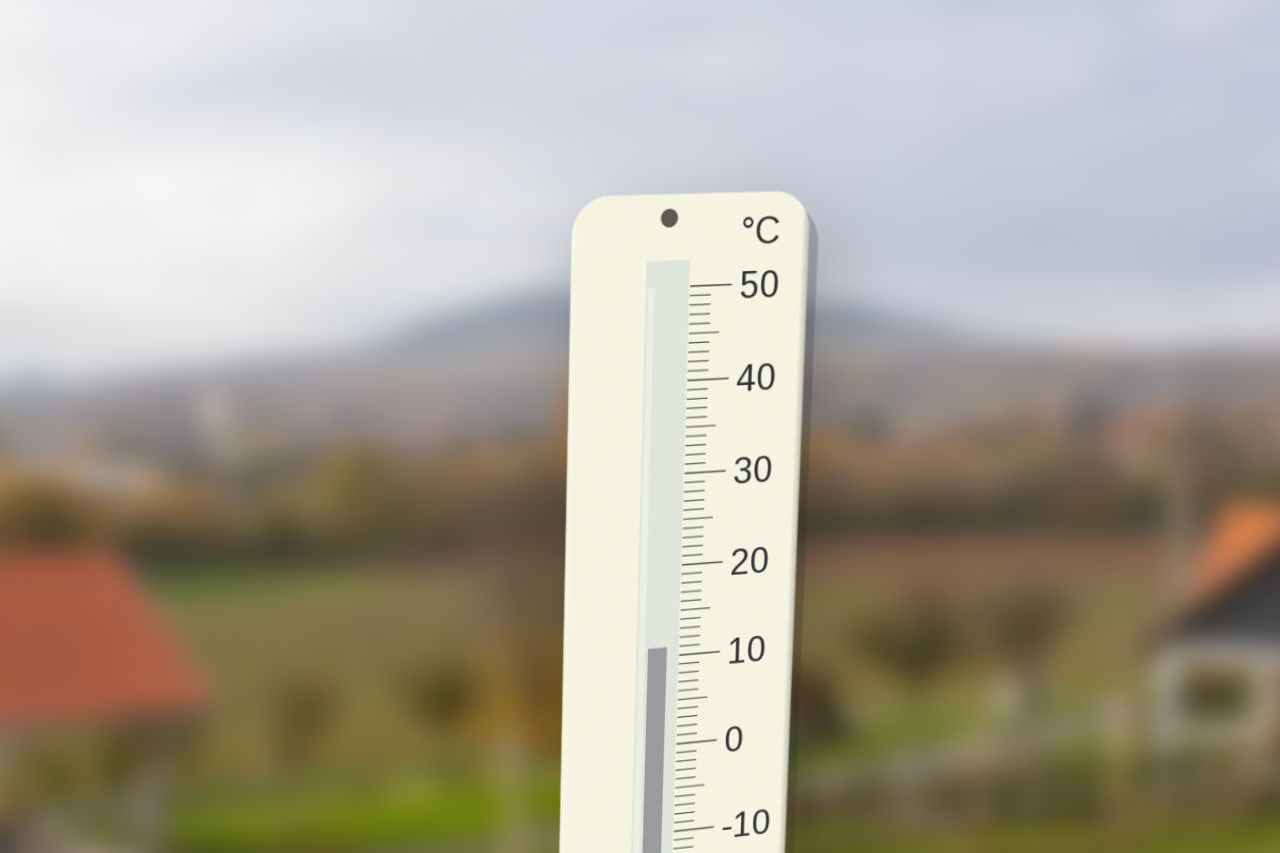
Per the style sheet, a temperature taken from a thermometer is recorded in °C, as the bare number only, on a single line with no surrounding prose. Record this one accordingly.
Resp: 11
